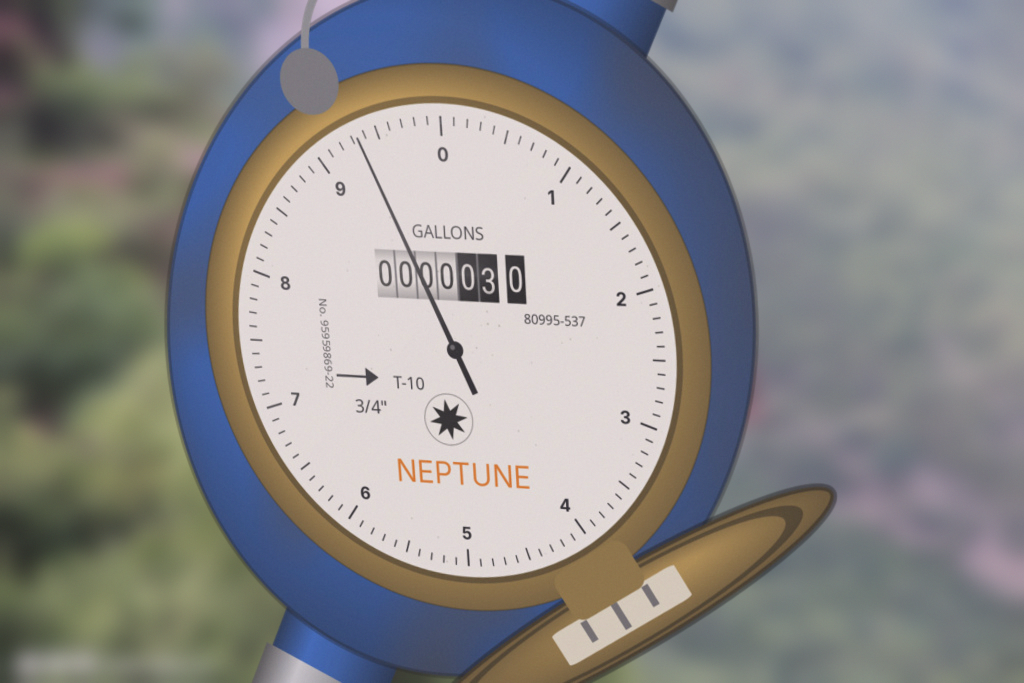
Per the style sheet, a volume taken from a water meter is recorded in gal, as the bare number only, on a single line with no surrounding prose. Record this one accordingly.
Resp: 29.3
